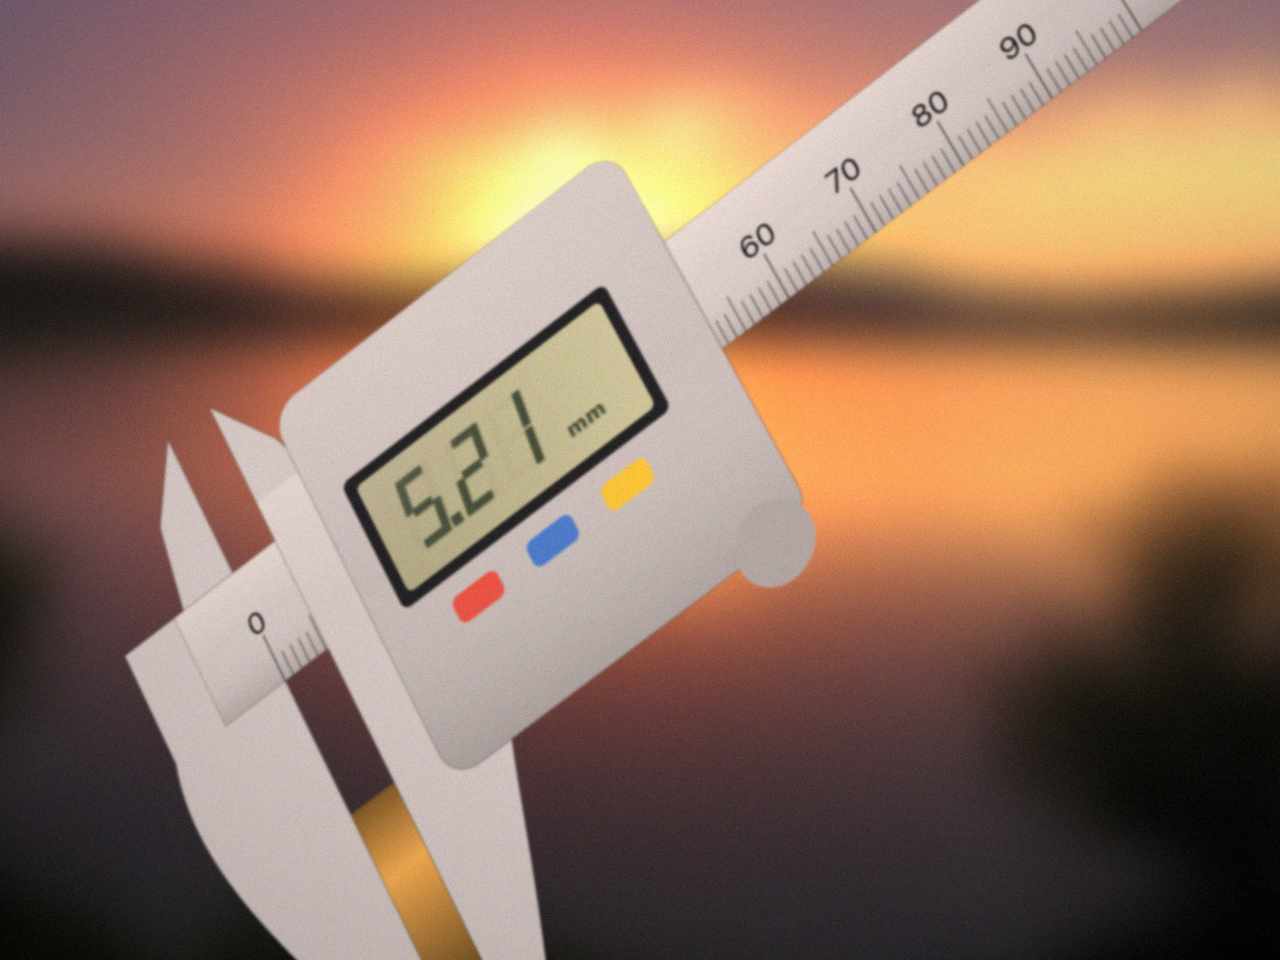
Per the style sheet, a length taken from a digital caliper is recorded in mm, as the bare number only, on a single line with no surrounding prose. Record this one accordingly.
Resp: 5.21
